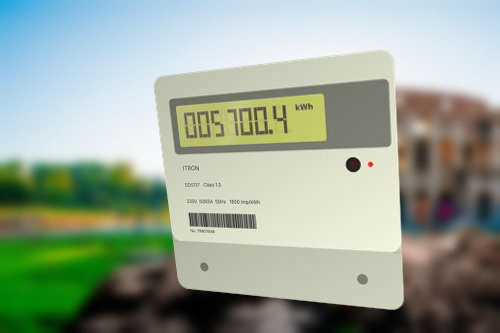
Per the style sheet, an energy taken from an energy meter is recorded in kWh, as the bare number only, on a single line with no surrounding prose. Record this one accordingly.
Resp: 5700.4
